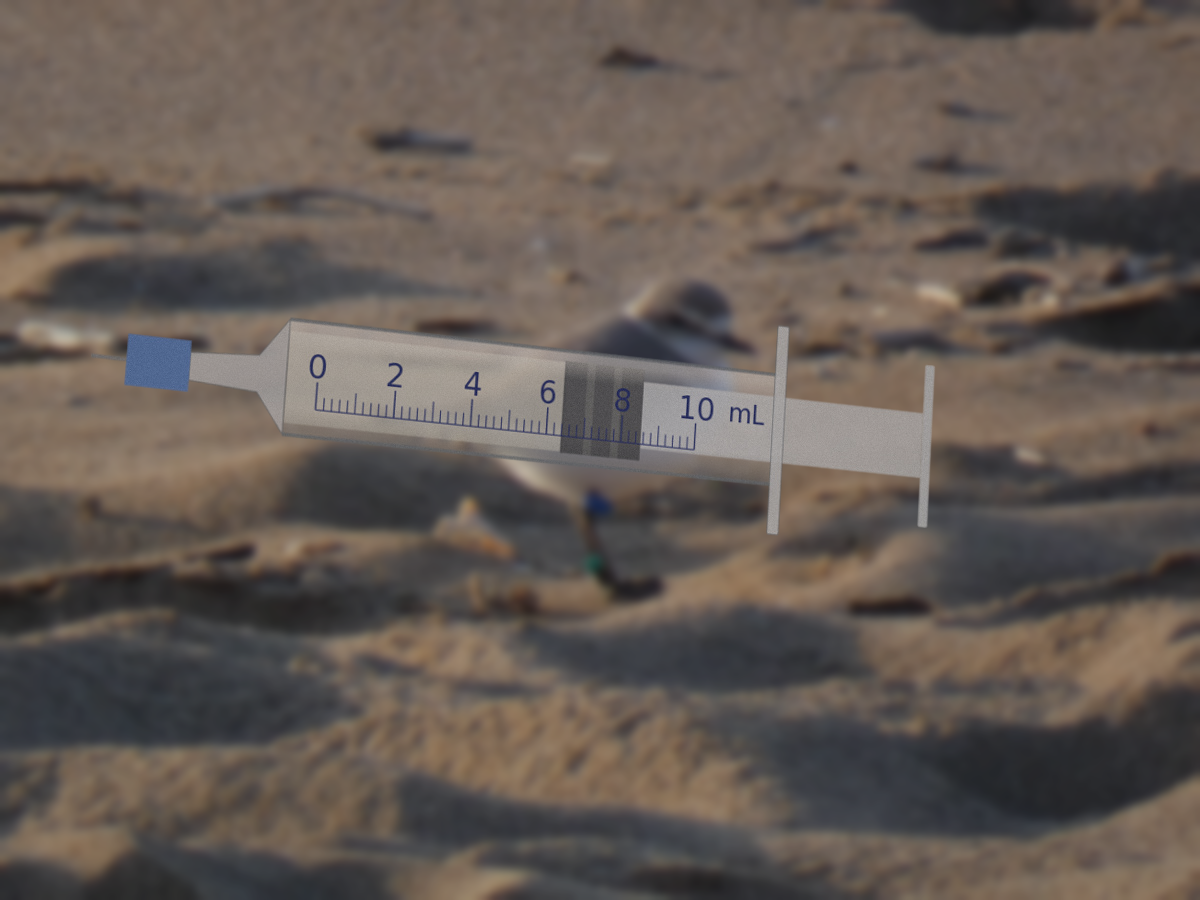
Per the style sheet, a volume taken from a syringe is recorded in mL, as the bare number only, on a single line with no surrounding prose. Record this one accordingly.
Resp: 6.4
